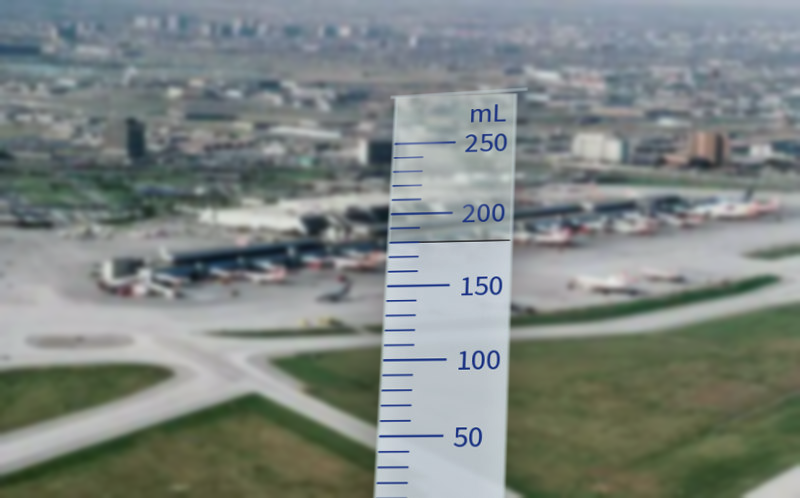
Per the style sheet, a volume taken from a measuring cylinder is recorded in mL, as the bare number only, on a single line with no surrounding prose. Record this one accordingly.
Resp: 180
